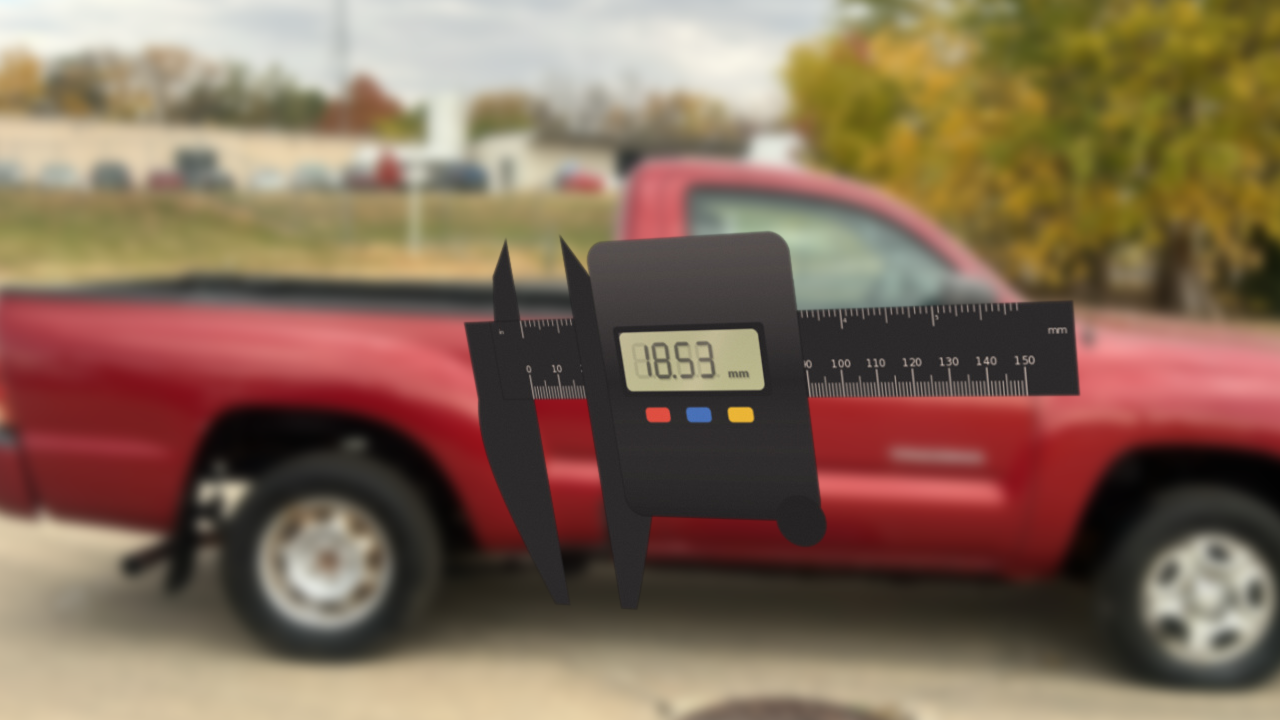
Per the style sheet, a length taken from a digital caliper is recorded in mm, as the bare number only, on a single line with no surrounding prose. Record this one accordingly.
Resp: 18.53
